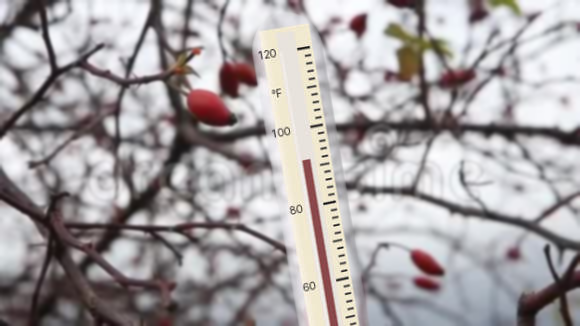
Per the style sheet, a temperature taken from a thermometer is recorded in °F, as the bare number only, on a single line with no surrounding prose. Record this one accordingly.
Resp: 92
